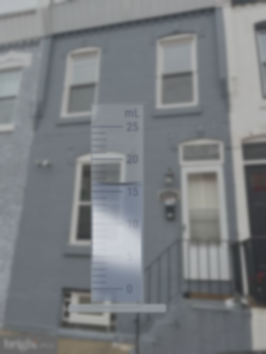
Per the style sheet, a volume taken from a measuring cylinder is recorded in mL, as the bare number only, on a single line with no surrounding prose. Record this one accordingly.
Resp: 16
